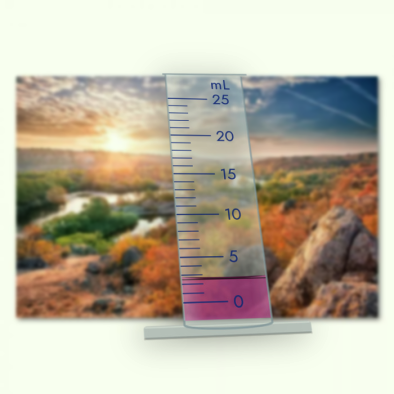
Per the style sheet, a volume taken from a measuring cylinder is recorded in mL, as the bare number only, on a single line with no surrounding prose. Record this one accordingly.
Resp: 2.5
